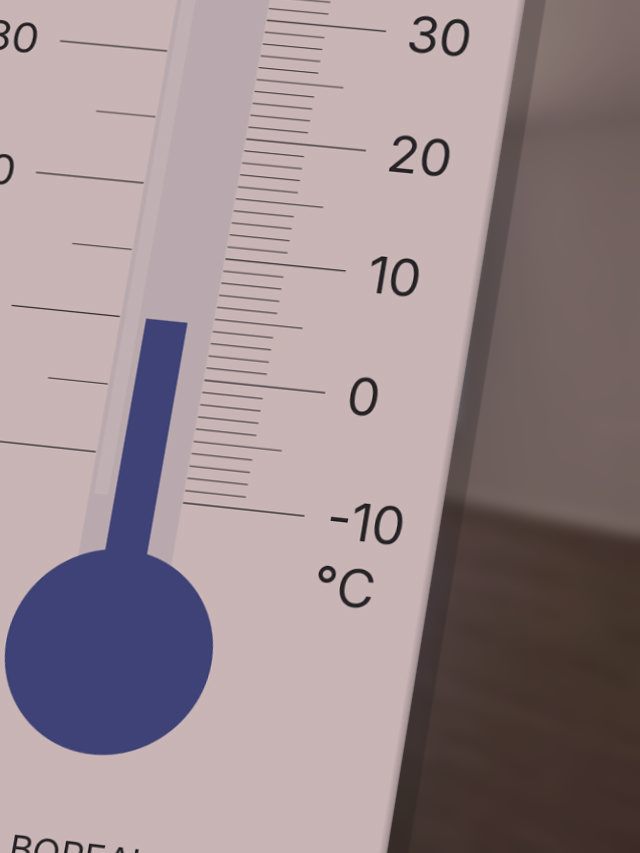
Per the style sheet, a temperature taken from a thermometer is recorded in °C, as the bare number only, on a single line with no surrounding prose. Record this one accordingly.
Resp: 4.5
